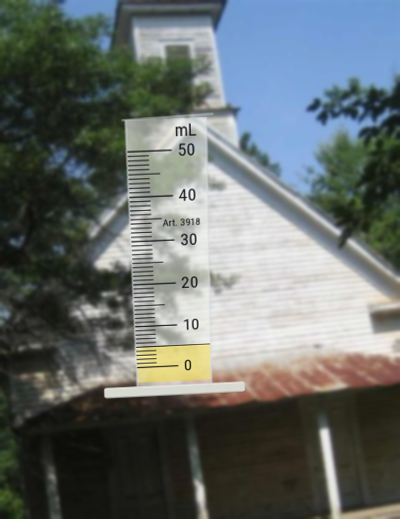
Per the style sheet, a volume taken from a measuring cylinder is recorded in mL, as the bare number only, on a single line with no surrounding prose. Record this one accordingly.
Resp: 5
